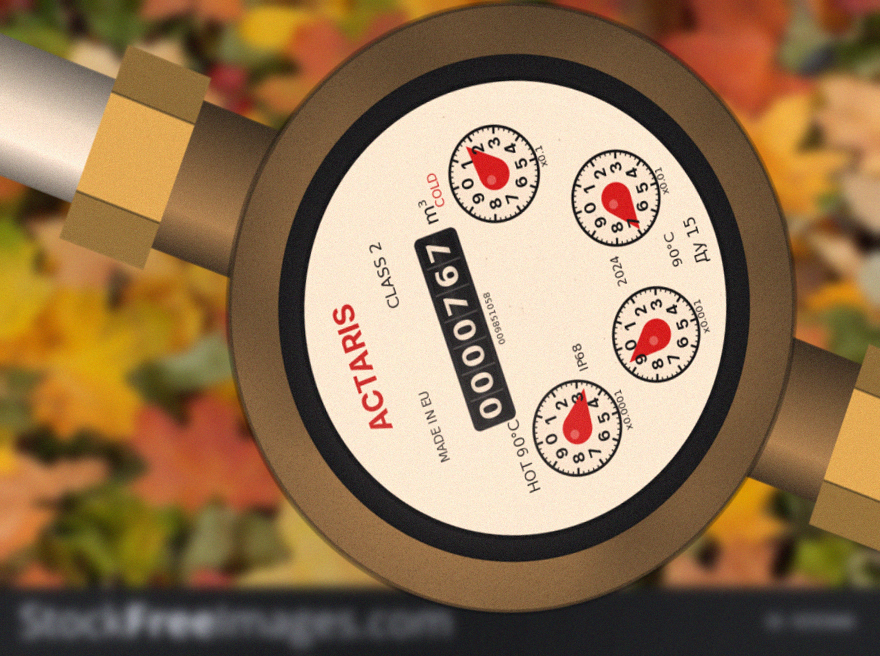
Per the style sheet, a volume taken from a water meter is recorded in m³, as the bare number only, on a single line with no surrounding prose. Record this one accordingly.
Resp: 767.1693
